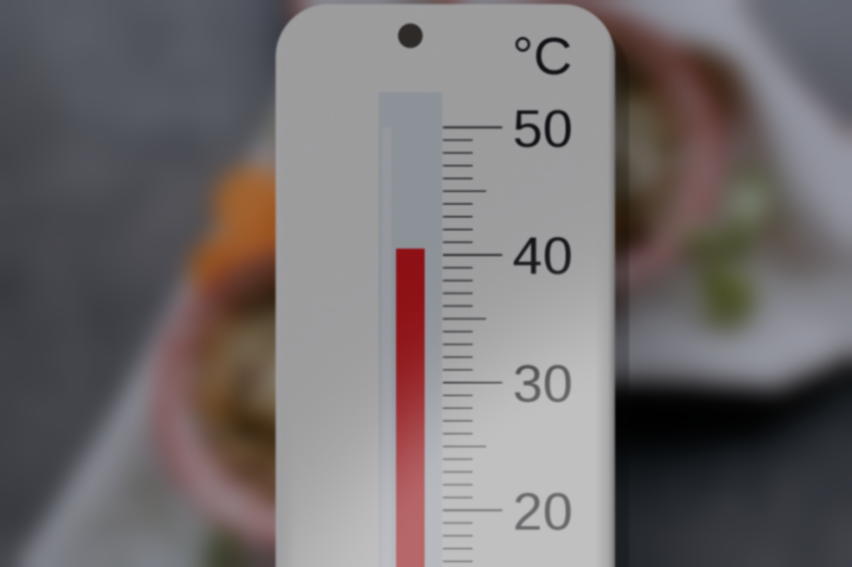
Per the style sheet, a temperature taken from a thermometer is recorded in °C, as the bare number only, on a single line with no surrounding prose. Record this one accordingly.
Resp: 40.5
